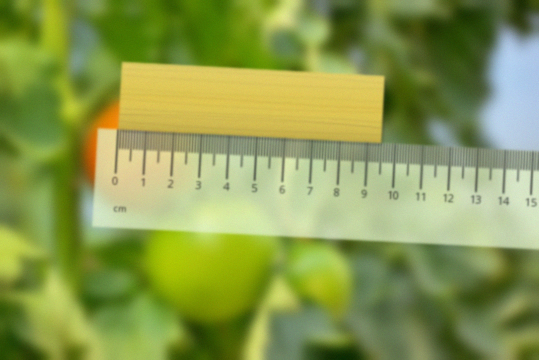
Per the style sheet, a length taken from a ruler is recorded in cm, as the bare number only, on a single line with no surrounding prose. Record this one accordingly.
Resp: 9.5
